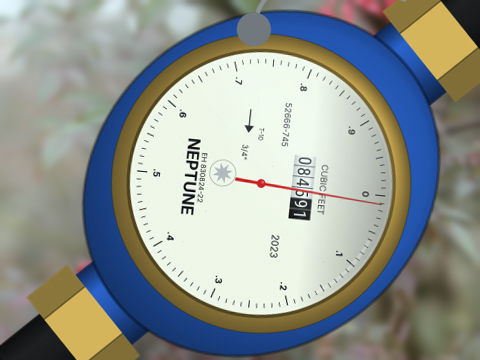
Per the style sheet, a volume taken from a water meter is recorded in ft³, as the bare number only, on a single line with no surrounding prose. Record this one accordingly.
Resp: 84591.01
